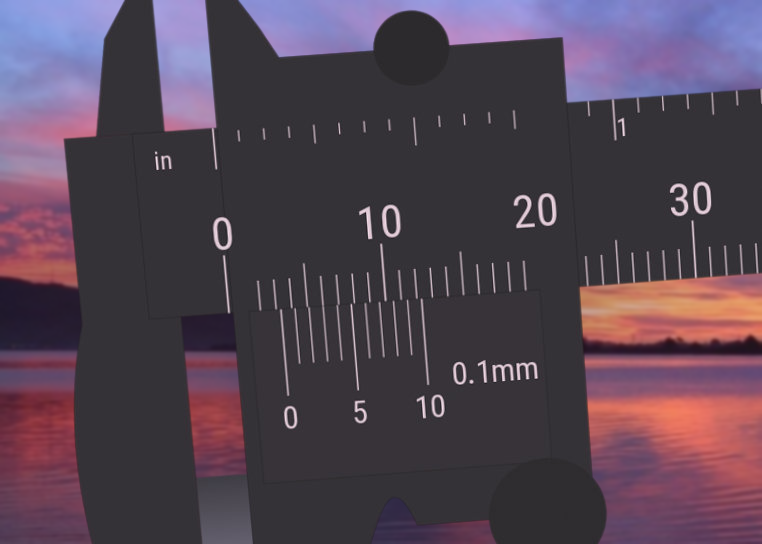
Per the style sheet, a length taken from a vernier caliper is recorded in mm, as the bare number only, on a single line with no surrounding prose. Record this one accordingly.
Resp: 3.3
